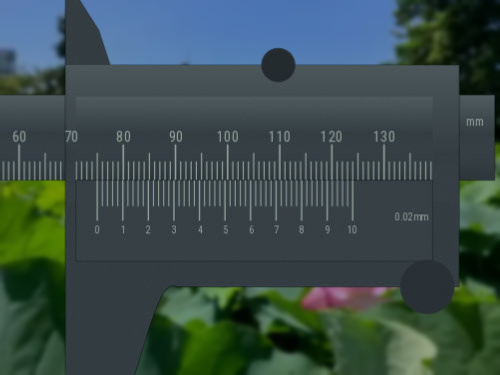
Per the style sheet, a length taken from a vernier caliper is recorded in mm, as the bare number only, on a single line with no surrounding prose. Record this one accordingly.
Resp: 75.0
